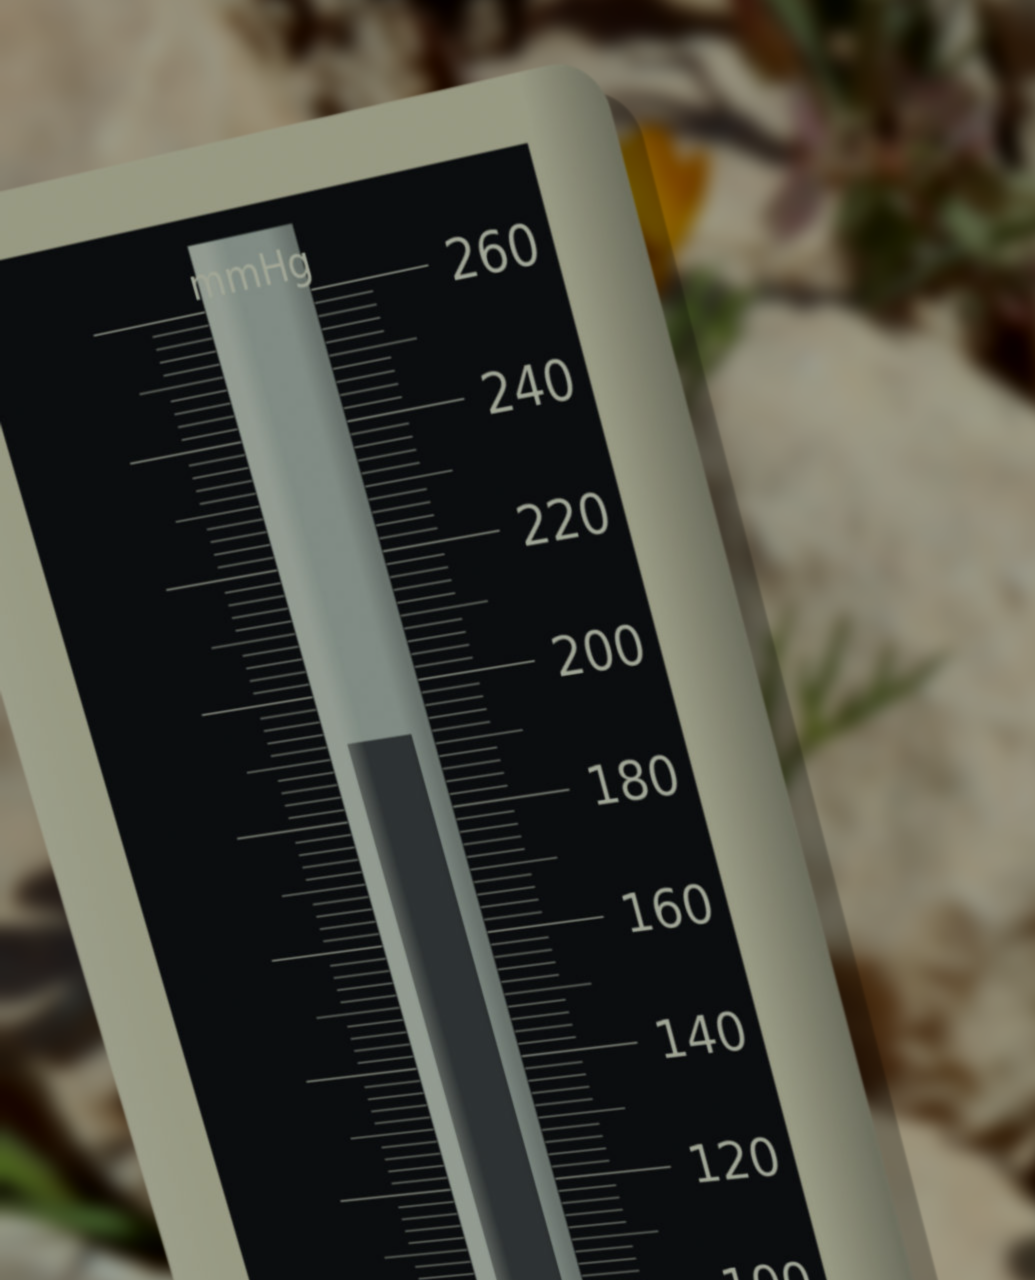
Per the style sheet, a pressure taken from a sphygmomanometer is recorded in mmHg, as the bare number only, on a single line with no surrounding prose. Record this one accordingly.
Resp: 192
